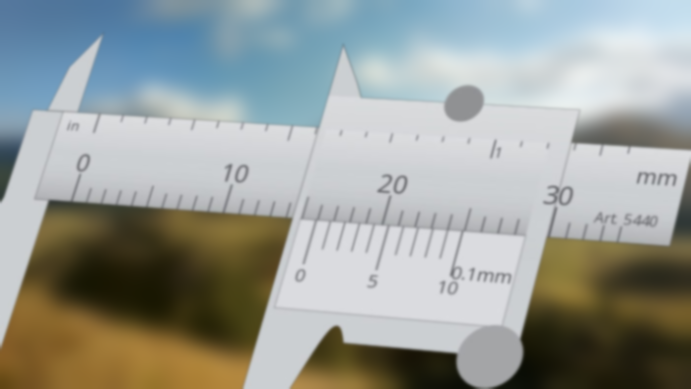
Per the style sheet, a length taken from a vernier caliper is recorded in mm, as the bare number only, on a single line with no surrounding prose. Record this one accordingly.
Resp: 15.9
